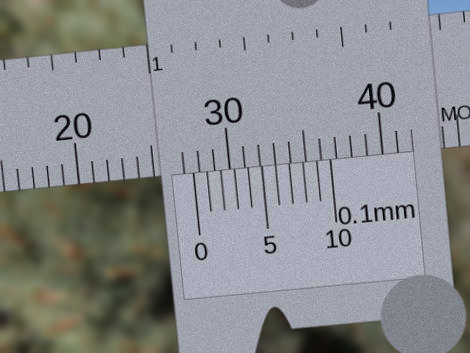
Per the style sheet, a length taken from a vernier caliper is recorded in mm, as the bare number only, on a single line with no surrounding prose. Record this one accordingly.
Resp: 27.6
